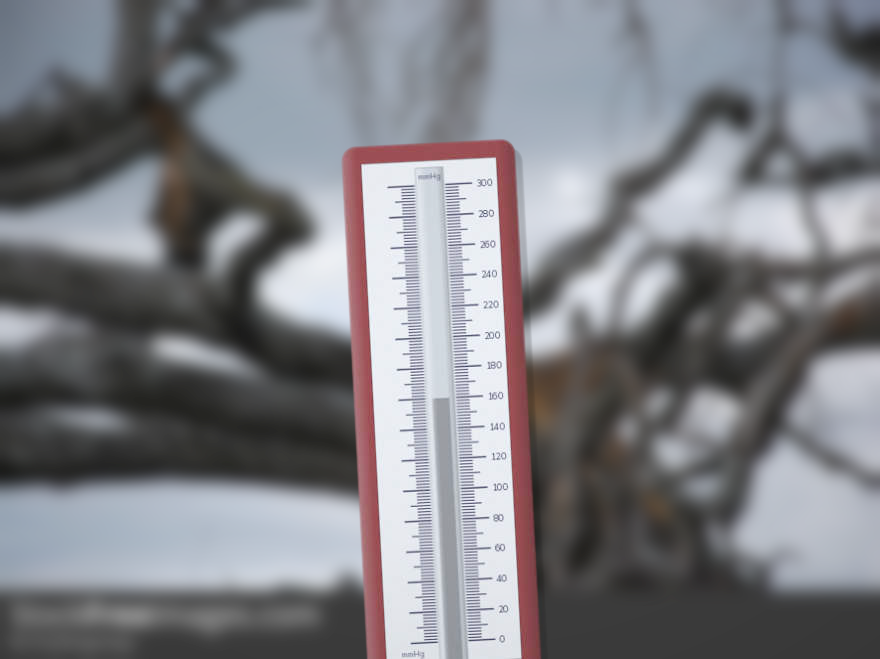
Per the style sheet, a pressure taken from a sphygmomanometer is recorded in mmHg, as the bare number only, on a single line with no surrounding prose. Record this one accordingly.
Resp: 160
